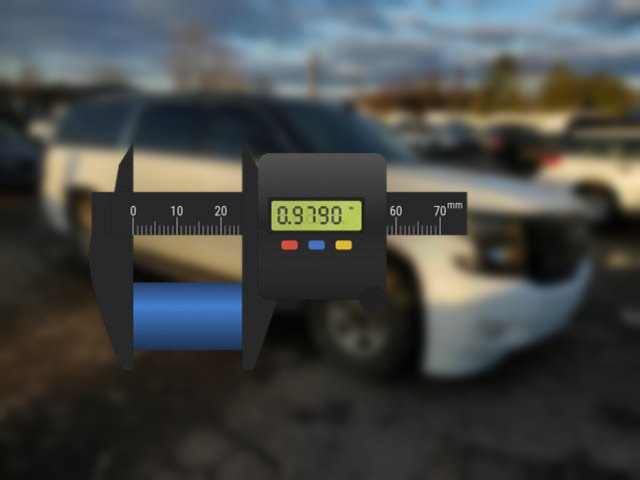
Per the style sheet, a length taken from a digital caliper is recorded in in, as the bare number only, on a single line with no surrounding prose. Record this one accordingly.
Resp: 0.9790
